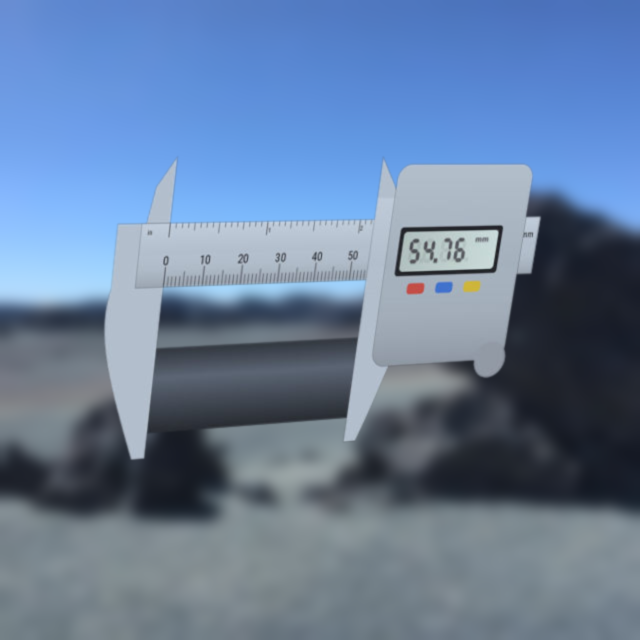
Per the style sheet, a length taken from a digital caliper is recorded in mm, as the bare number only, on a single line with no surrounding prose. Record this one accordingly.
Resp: 54.76
